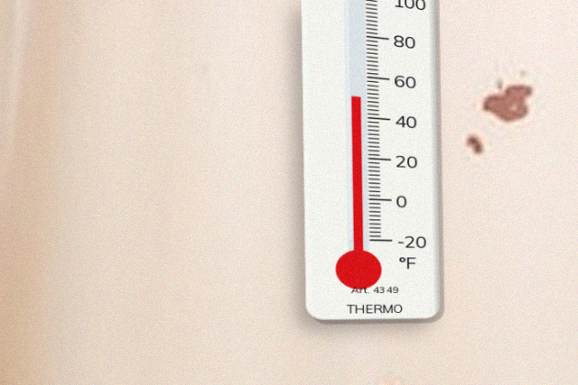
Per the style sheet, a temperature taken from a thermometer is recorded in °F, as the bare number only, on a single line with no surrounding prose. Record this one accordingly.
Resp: 50
